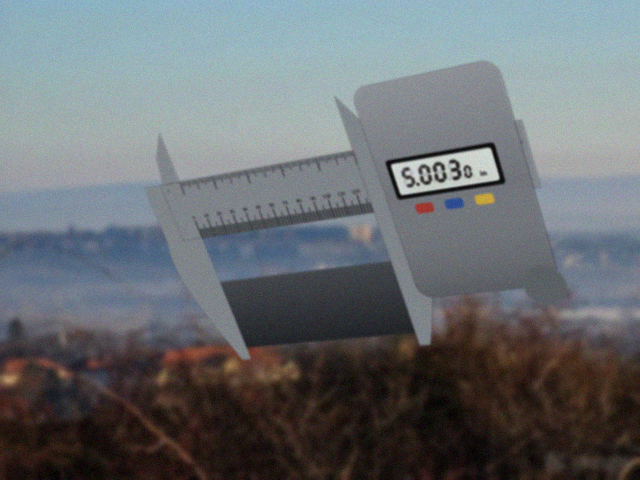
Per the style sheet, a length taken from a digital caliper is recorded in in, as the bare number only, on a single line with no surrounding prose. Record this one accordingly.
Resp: 5.0030
